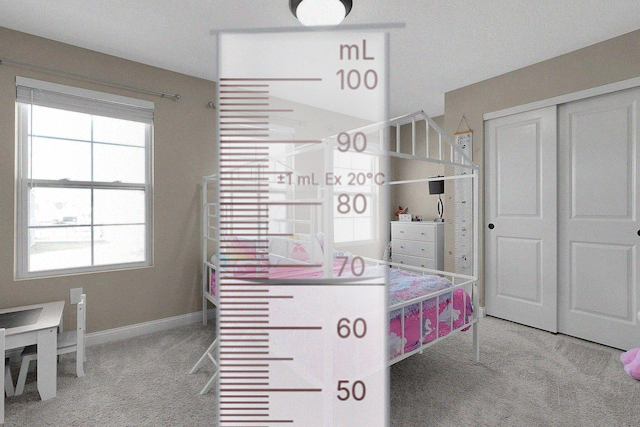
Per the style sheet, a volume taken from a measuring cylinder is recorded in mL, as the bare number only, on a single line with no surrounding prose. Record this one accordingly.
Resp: 67
